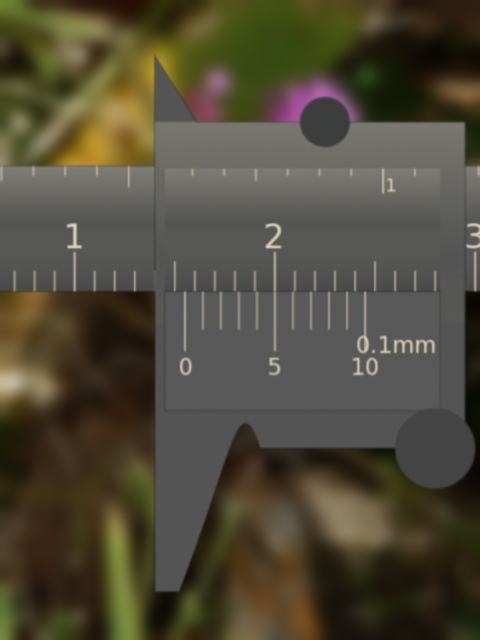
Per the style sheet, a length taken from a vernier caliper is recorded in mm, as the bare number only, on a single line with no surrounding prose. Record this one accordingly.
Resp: 15.5
